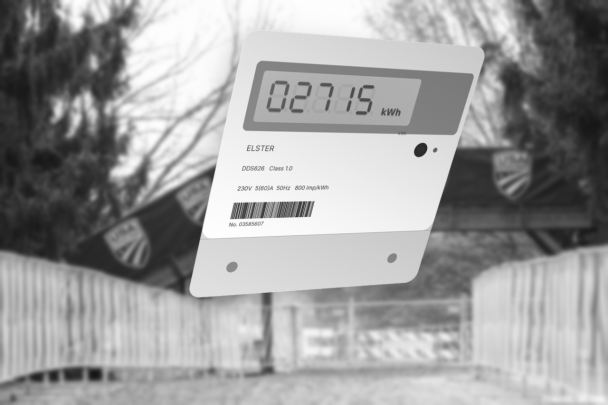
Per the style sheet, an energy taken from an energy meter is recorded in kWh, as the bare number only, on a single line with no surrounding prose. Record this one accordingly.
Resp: 2715
